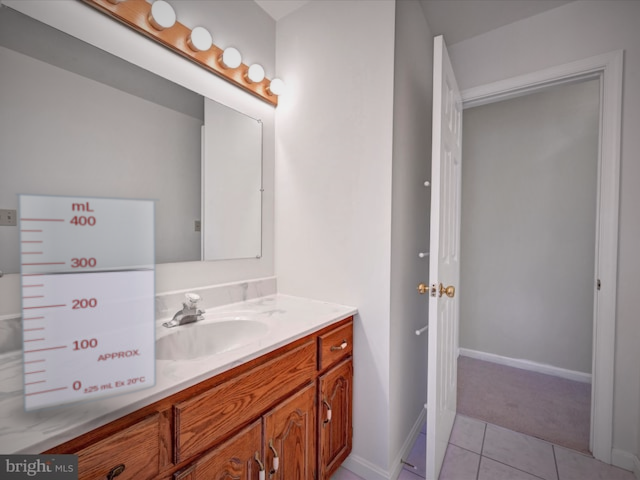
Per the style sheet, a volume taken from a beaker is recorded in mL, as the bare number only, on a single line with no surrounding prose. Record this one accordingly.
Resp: 275
